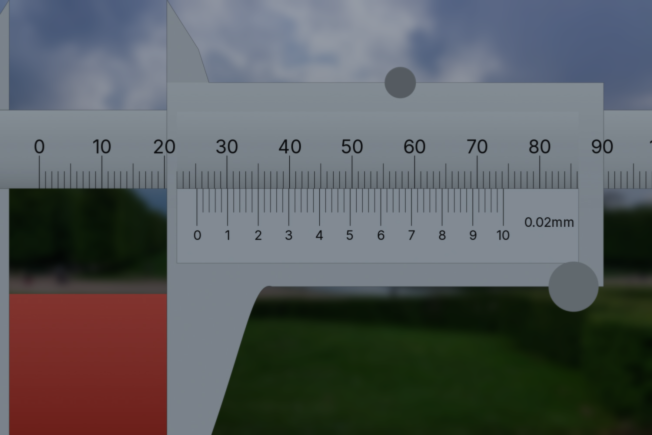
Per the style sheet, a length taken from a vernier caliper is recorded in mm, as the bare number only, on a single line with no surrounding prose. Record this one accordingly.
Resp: 25.2
